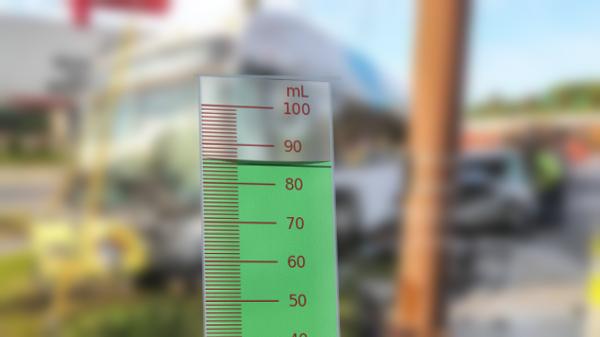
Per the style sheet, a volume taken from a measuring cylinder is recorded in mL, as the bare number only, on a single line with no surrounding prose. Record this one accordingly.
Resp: 85
